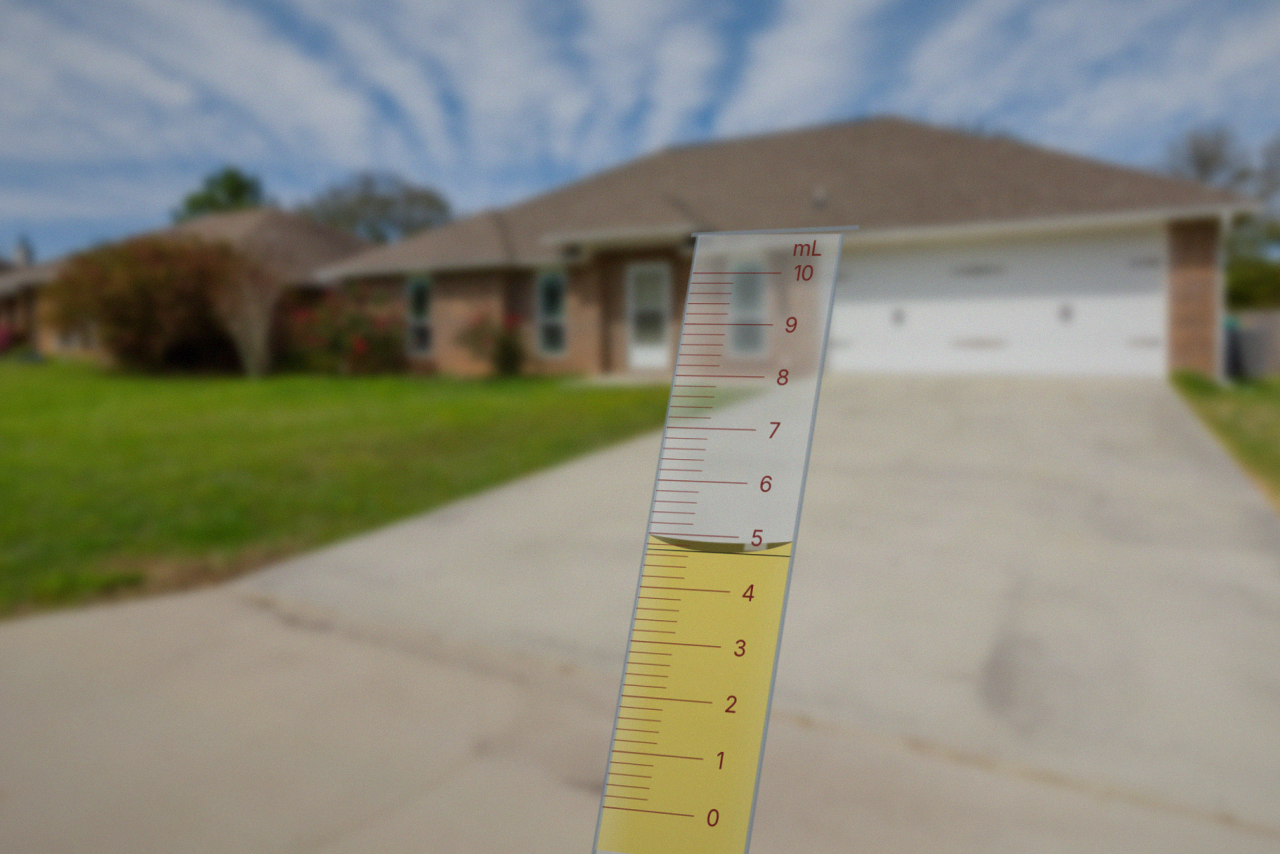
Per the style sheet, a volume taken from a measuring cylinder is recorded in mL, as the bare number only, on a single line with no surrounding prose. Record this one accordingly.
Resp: 4.7
